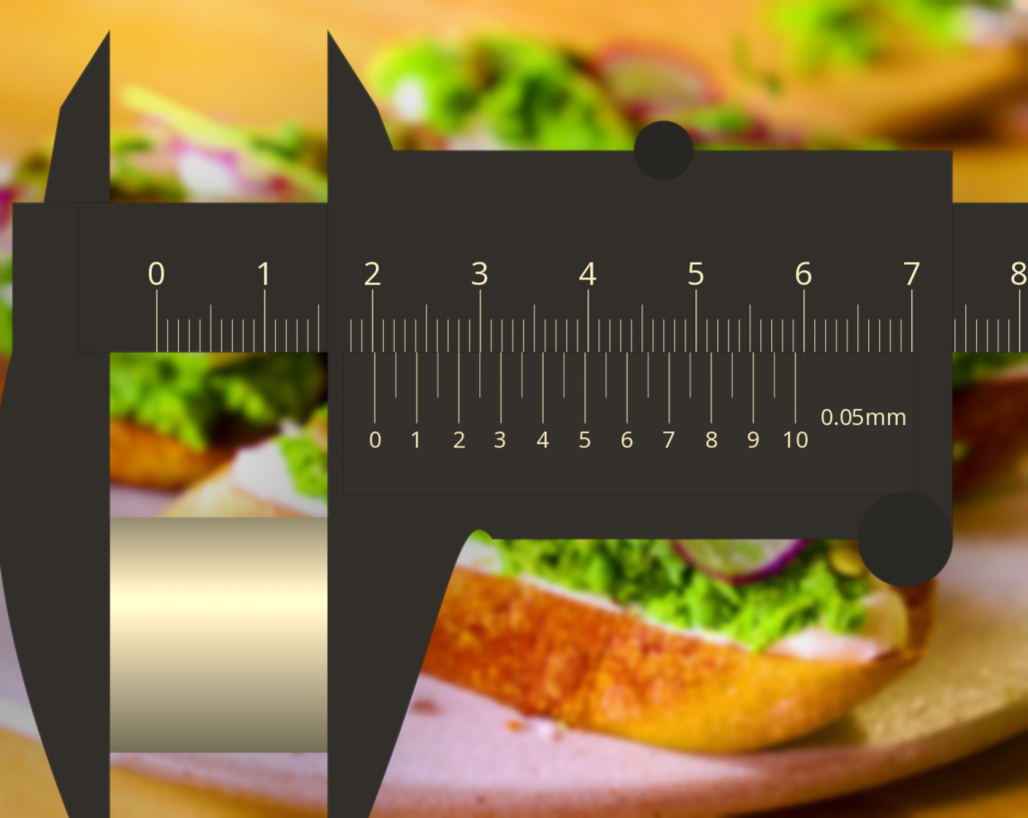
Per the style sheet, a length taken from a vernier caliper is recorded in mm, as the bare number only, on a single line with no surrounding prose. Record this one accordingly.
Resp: 20.2
